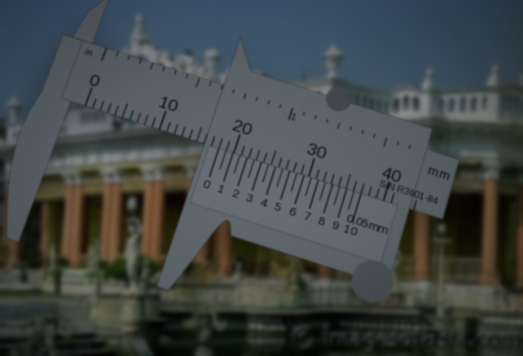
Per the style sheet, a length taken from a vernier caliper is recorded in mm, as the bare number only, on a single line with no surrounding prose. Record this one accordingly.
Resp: 18.0
